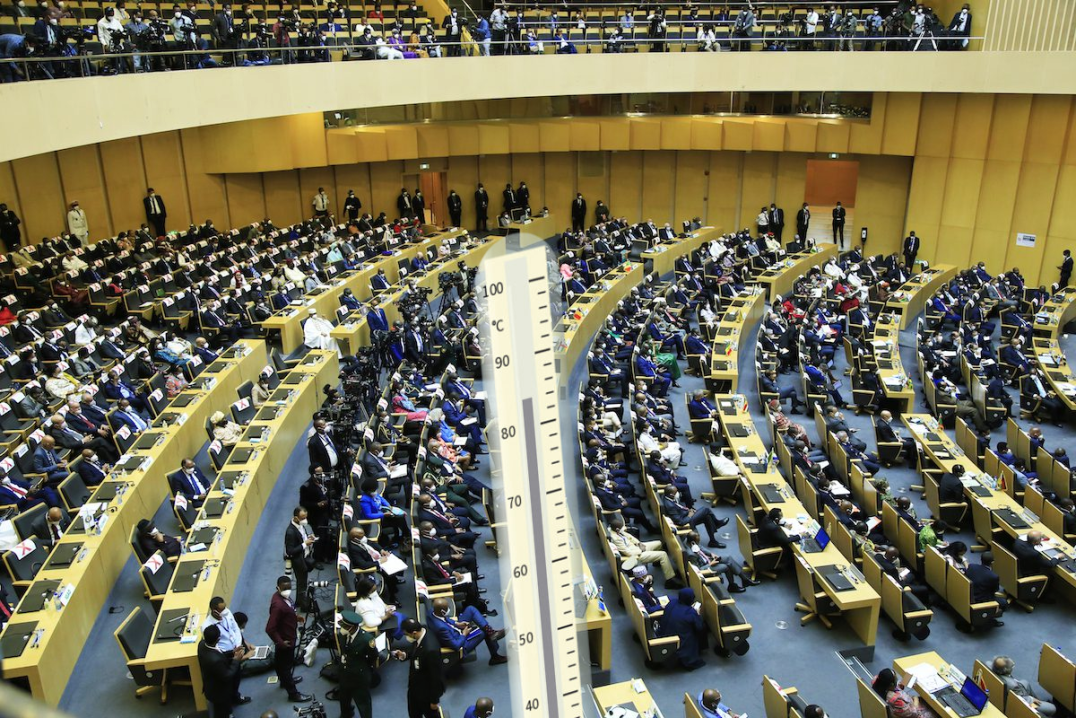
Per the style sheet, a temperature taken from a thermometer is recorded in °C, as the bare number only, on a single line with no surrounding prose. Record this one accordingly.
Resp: 84
